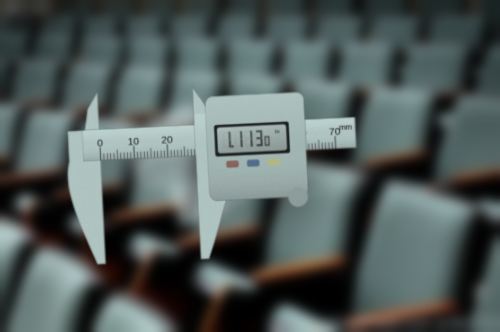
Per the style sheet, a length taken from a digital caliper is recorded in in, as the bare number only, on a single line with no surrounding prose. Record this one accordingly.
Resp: 1.1130
